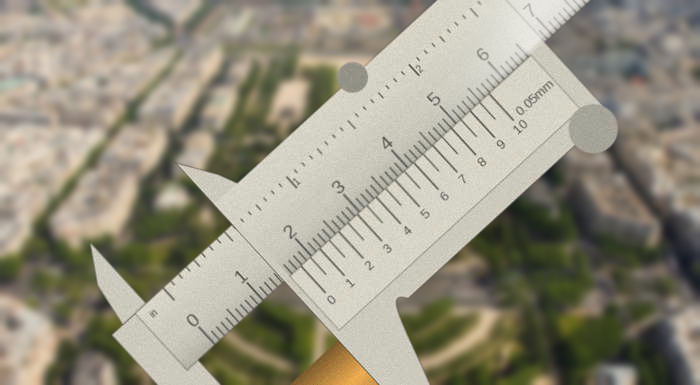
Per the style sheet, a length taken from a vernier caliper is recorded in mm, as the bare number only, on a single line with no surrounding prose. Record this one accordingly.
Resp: 17.8
